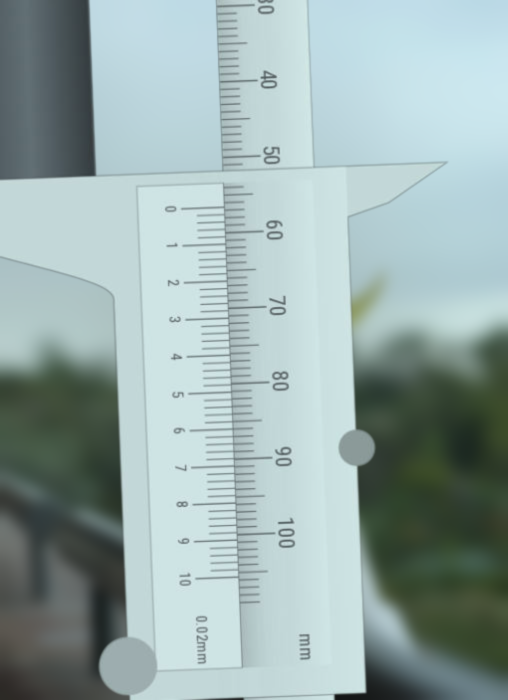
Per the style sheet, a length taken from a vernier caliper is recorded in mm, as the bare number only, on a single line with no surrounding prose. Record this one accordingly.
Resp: 56.6
